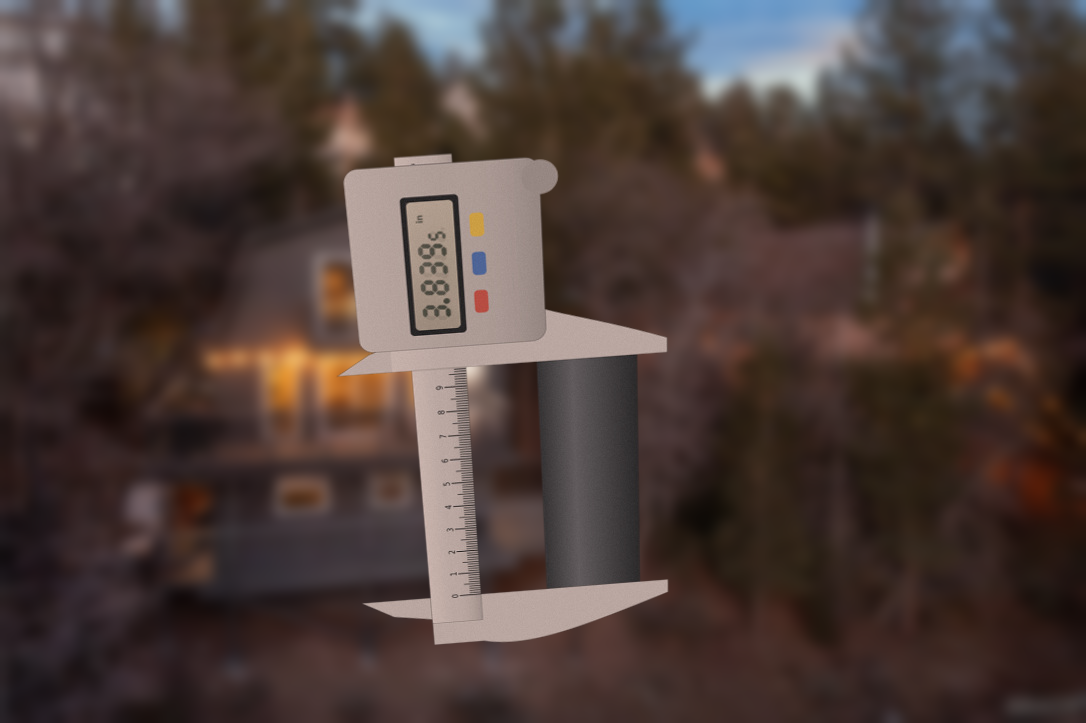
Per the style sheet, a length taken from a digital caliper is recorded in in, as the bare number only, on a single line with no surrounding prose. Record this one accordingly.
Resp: 3.8395
